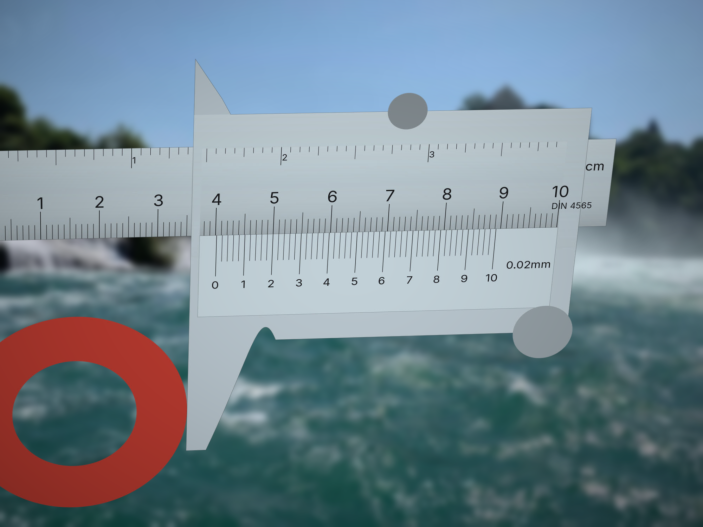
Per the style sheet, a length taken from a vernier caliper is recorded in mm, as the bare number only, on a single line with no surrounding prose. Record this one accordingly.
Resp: 40.2
